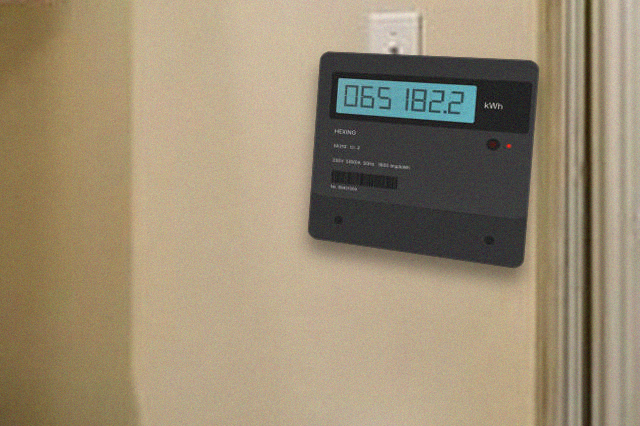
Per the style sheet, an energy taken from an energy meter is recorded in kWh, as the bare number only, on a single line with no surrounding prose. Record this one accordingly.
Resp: 65182.2
